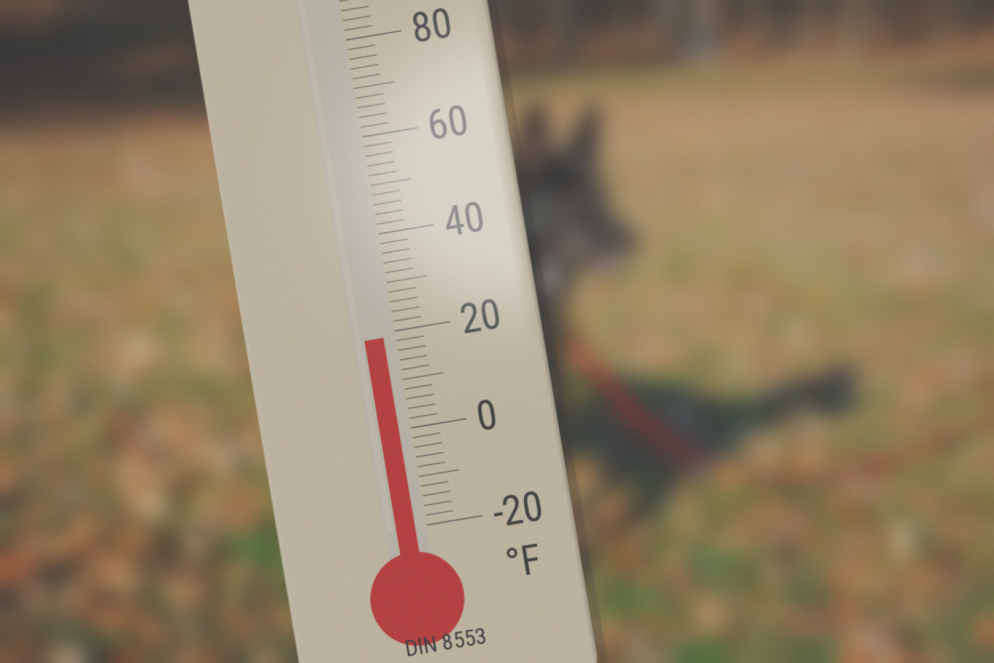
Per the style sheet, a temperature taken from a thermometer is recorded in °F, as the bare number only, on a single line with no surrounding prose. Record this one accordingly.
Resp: 19
